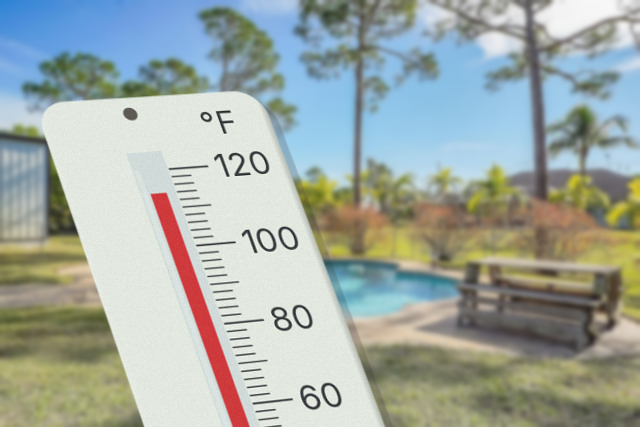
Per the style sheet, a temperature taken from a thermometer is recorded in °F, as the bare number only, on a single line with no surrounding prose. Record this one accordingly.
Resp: 114
